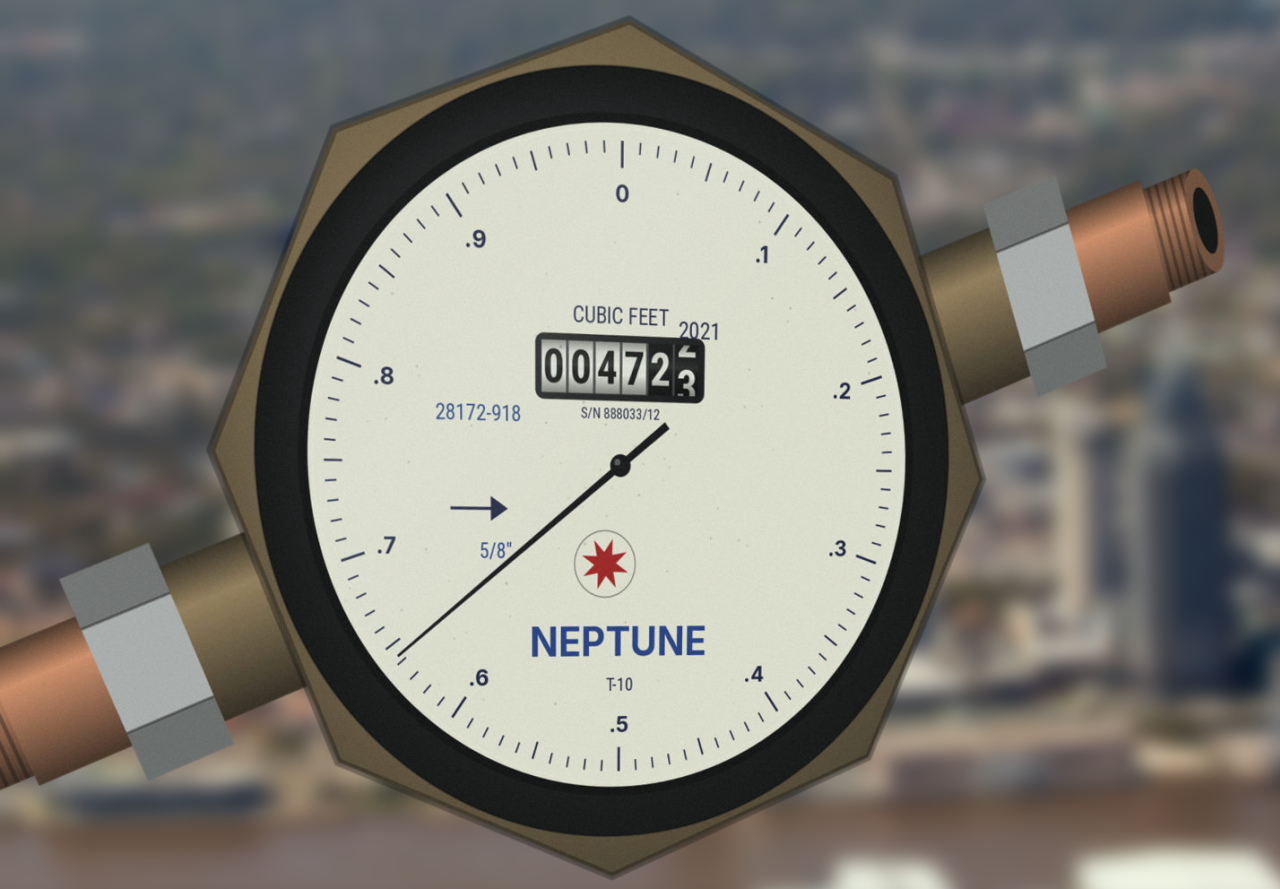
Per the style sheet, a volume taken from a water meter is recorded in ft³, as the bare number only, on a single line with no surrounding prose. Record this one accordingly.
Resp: 4722.64
